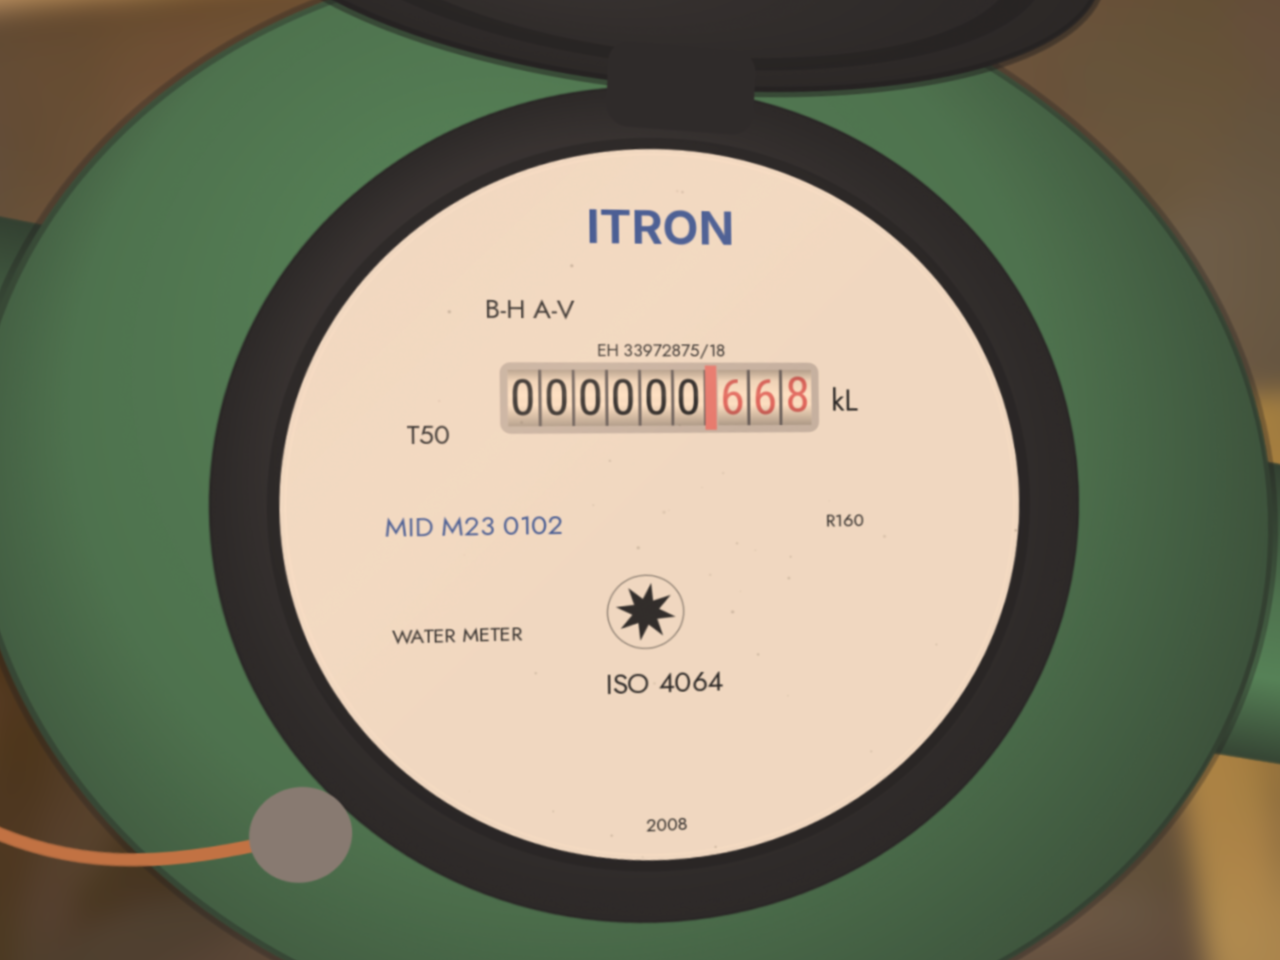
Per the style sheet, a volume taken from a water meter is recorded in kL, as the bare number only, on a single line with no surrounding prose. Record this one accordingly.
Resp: 0.668
